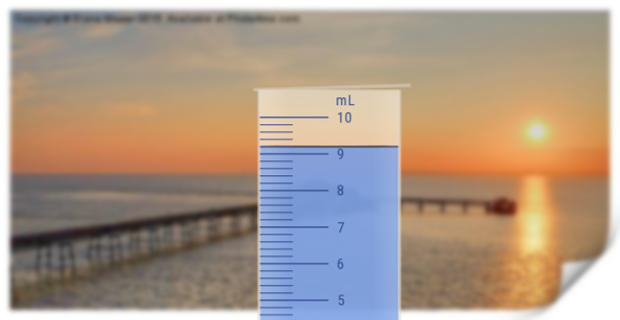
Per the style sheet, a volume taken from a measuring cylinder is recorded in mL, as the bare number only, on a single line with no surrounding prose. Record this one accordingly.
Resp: 9.2
